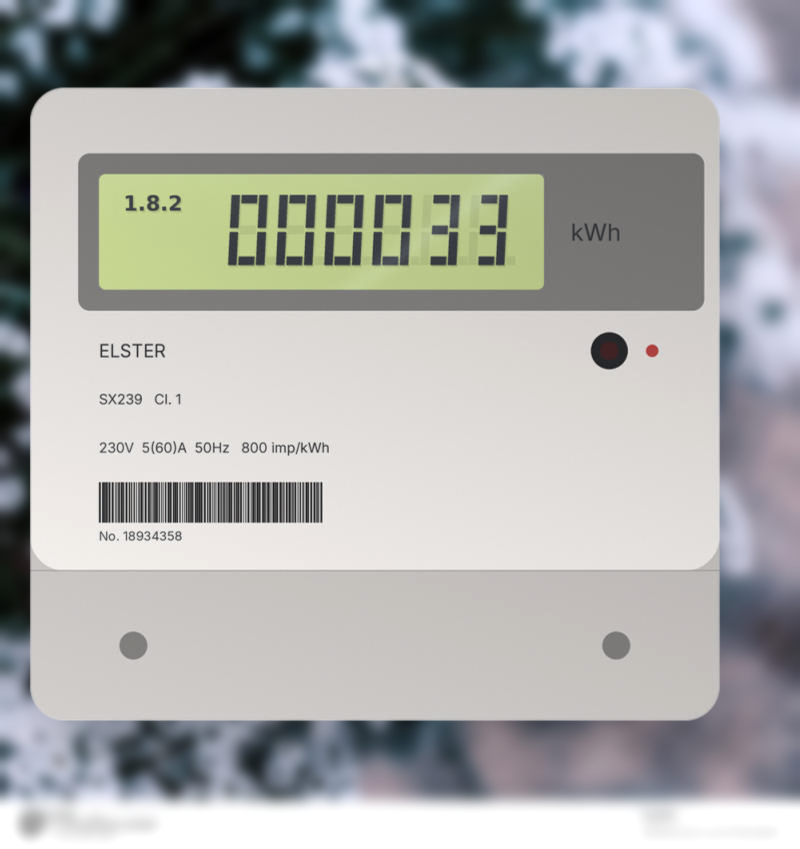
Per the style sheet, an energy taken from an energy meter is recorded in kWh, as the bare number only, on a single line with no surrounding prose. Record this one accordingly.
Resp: 33
